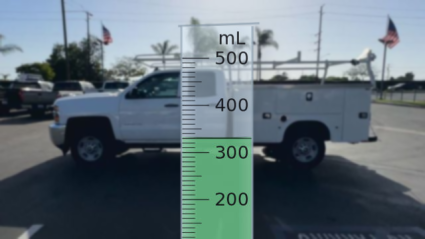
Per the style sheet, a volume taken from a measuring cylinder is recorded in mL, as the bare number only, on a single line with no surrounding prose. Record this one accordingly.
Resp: 330
